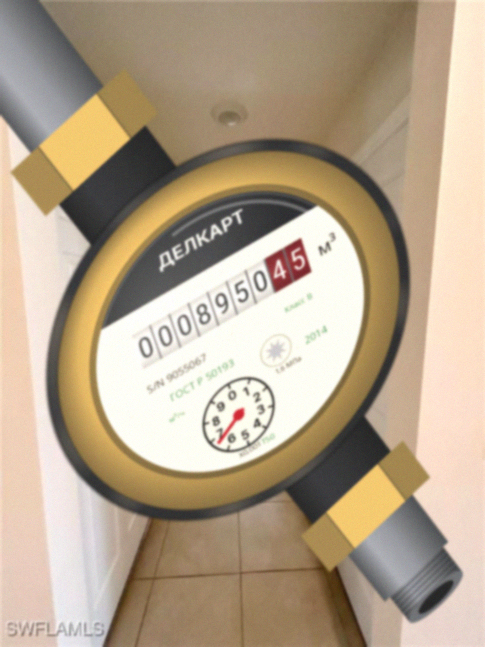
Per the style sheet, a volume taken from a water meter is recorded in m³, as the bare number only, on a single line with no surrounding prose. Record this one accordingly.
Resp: 8950.456
